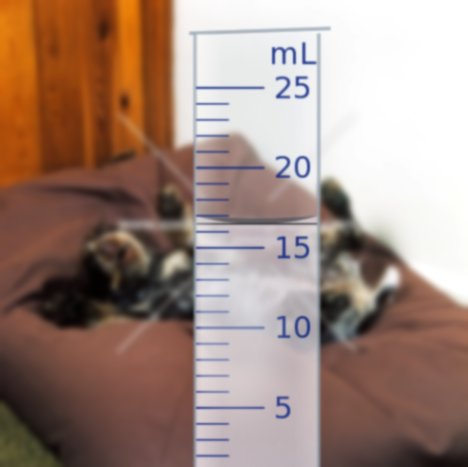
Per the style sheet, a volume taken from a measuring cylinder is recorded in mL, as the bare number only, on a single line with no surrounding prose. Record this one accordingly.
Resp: 16.5
